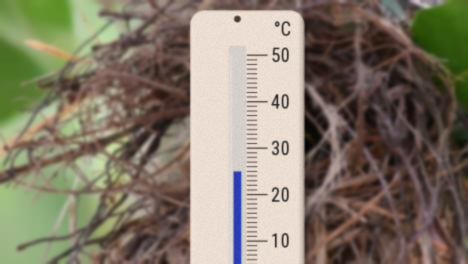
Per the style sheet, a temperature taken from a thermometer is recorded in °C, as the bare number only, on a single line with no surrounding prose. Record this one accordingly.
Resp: 25
